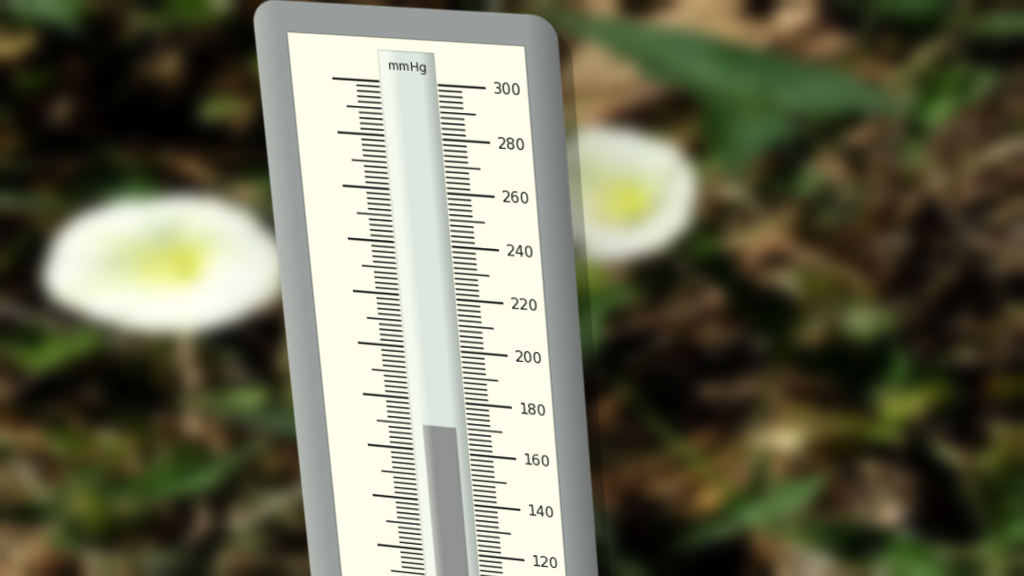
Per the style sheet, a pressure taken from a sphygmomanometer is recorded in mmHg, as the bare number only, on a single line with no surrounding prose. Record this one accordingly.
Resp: 170
